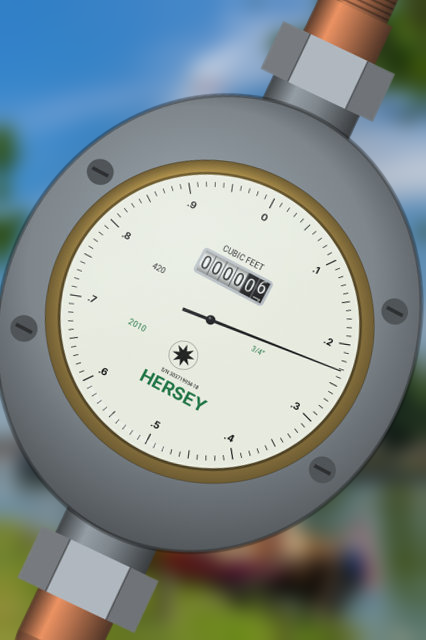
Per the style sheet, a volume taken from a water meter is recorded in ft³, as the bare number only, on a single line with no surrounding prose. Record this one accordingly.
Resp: 6.23
